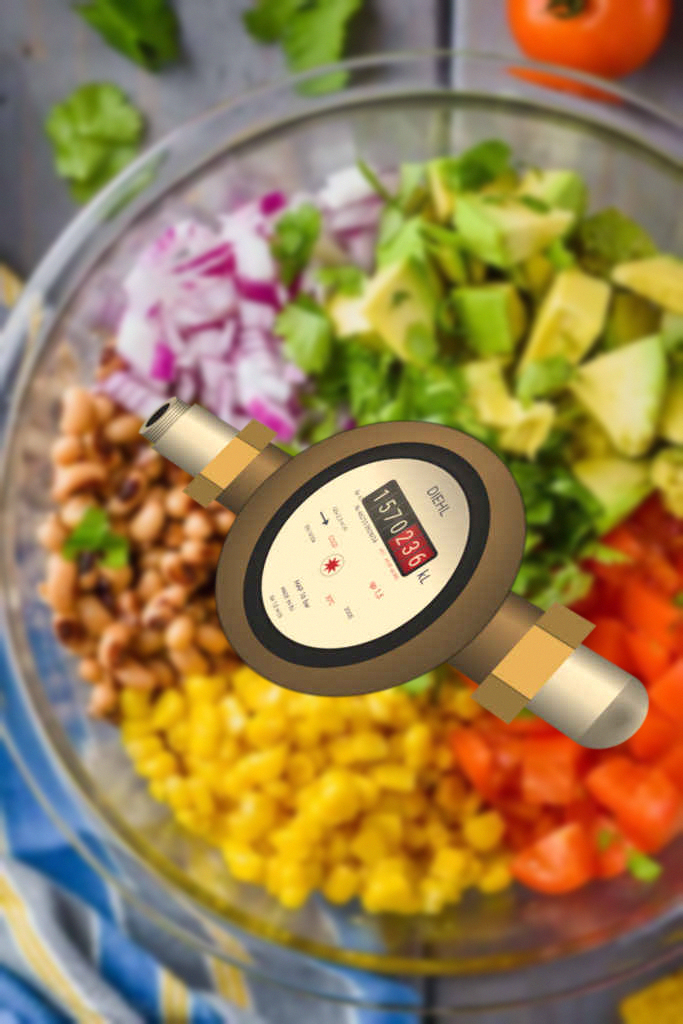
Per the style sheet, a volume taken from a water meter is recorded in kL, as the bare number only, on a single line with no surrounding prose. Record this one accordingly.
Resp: 1570.236
